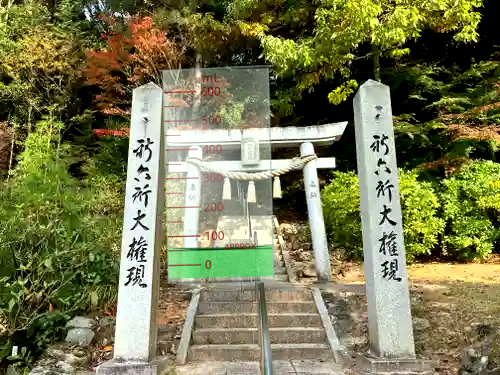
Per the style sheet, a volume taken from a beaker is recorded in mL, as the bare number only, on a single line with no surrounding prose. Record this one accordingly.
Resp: 50
